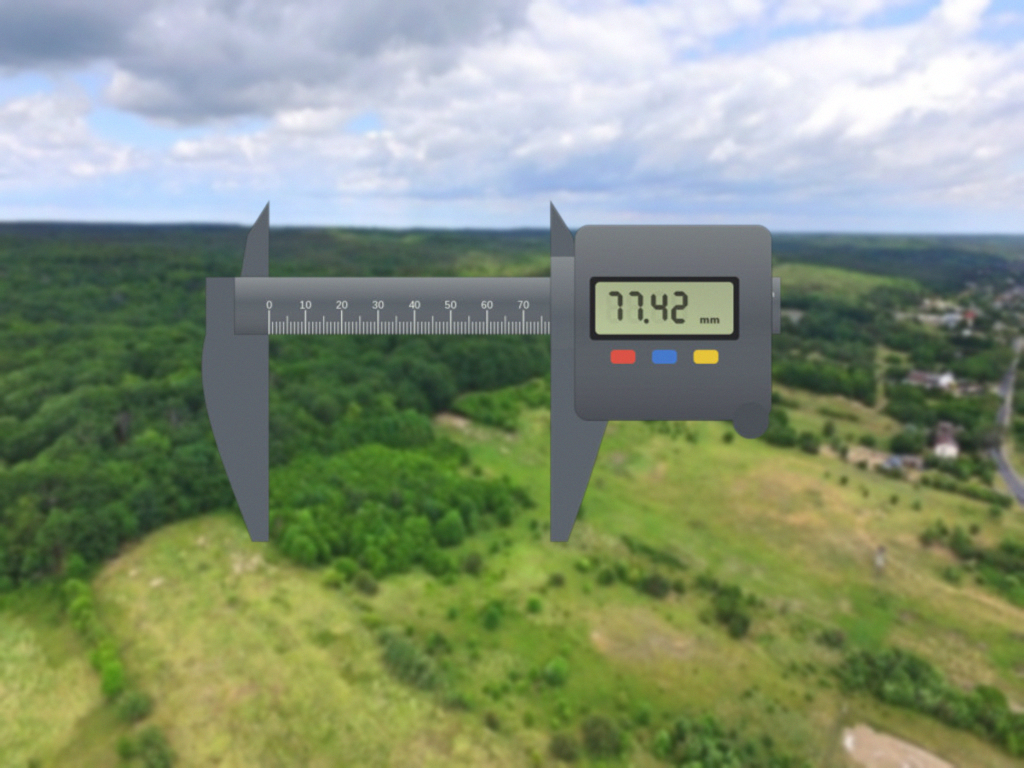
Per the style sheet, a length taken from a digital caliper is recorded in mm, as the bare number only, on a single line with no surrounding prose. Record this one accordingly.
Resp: 77.42
